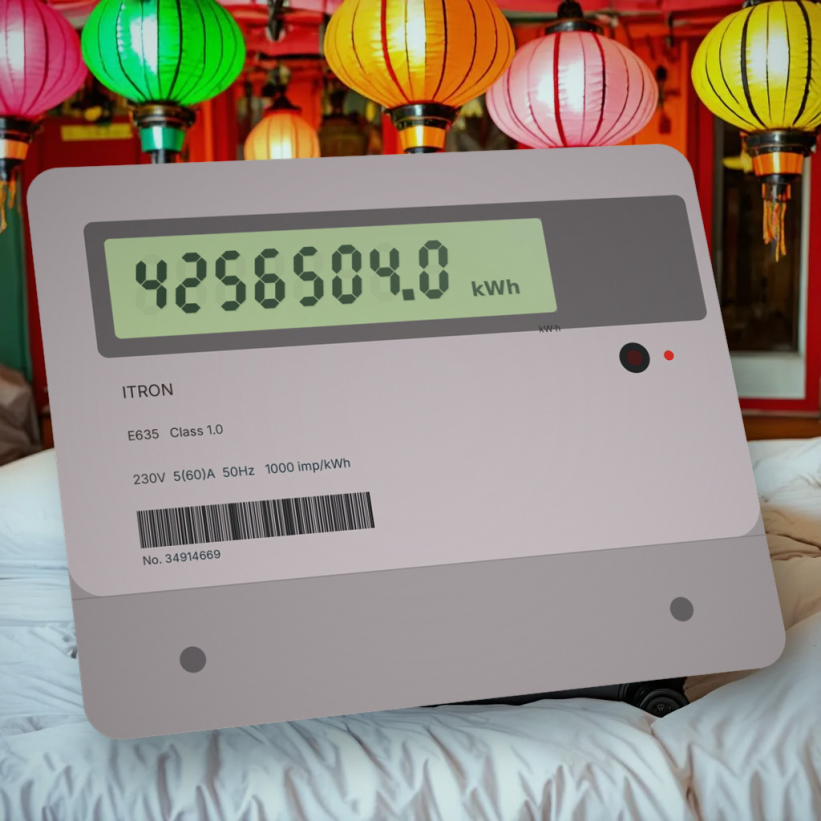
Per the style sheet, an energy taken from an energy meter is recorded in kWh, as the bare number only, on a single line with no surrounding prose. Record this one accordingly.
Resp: 4256504.0
